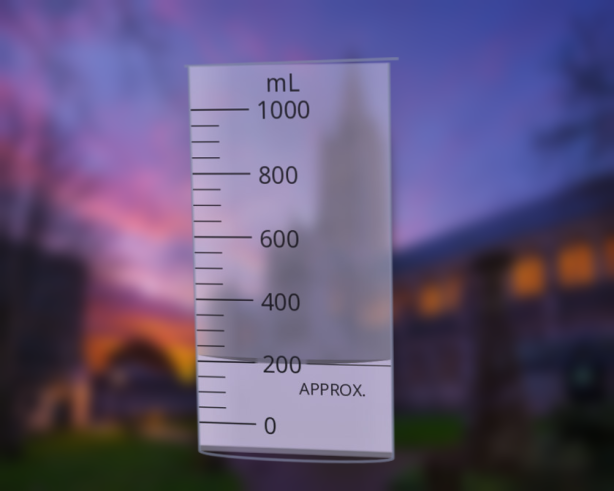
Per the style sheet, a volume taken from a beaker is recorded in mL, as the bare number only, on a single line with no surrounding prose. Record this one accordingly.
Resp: 200
